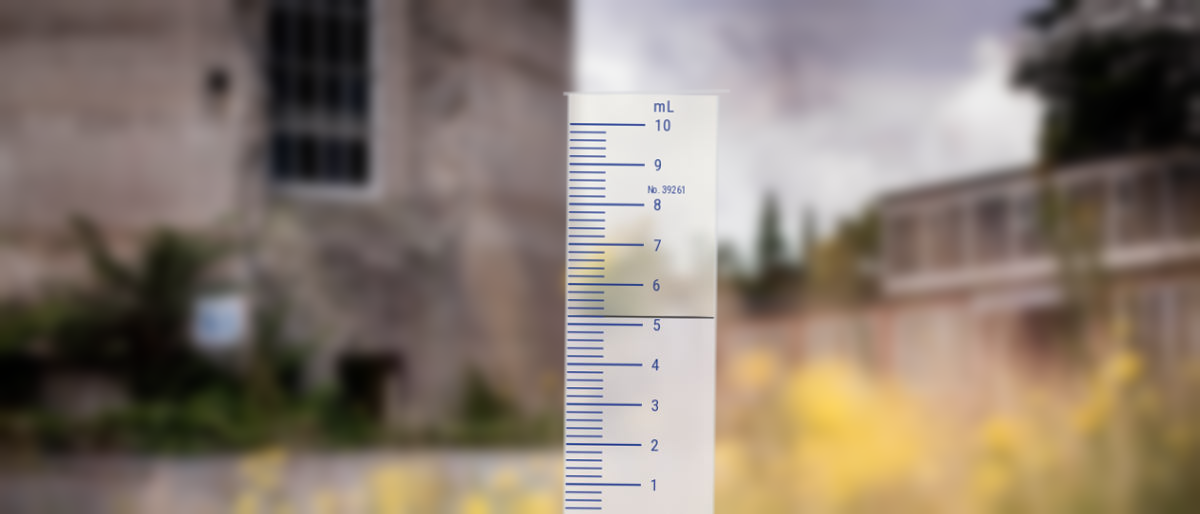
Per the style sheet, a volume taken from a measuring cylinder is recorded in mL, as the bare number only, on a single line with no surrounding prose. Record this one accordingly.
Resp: 5.2
